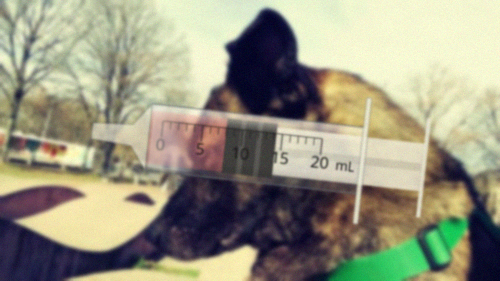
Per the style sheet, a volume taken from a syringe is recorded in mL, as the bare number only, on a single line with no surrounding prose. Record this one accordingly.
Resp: 8
